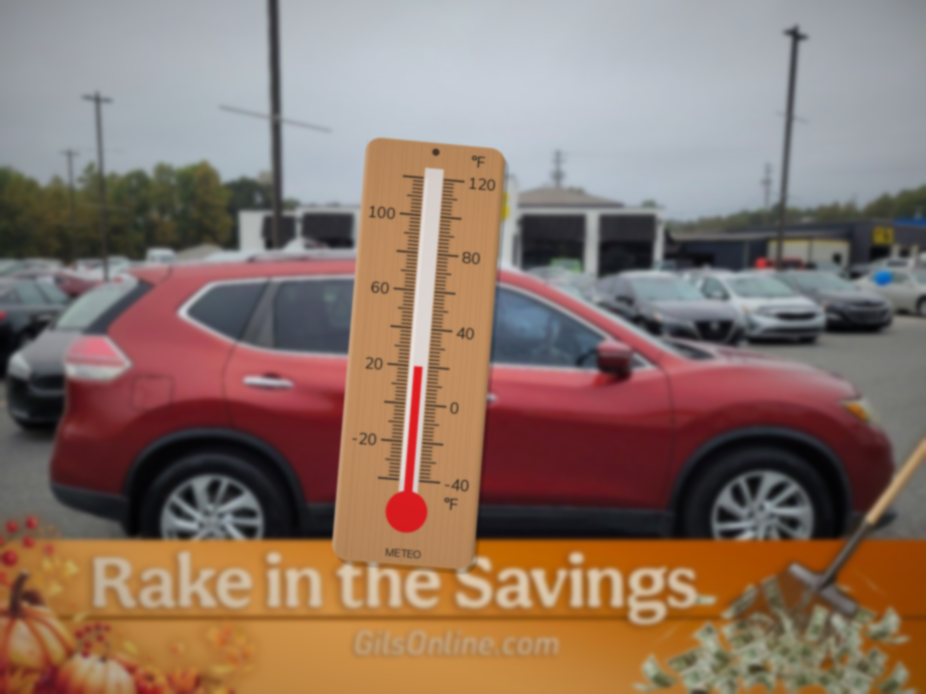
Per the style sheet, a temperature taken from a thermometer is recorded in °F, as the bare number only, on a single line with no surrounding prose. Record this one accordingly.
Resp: 20
